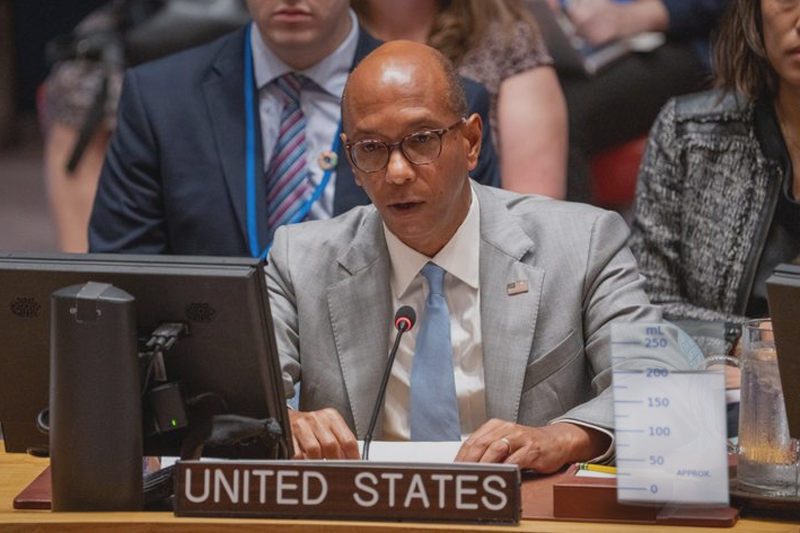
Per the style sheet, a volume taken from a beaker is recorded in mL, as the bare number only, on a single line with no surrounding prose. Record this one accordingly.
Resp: 200
